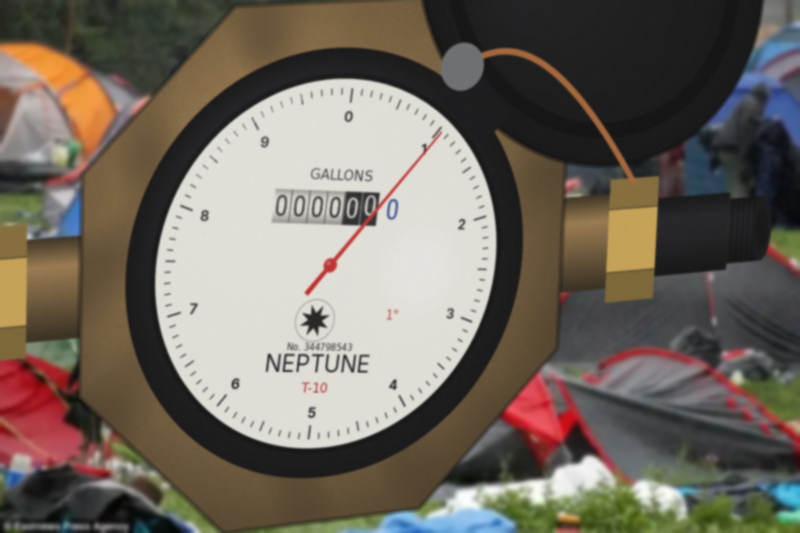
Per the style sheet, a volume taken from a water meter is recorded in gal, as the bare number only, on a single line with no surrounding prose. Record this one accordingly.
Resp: 1.0
